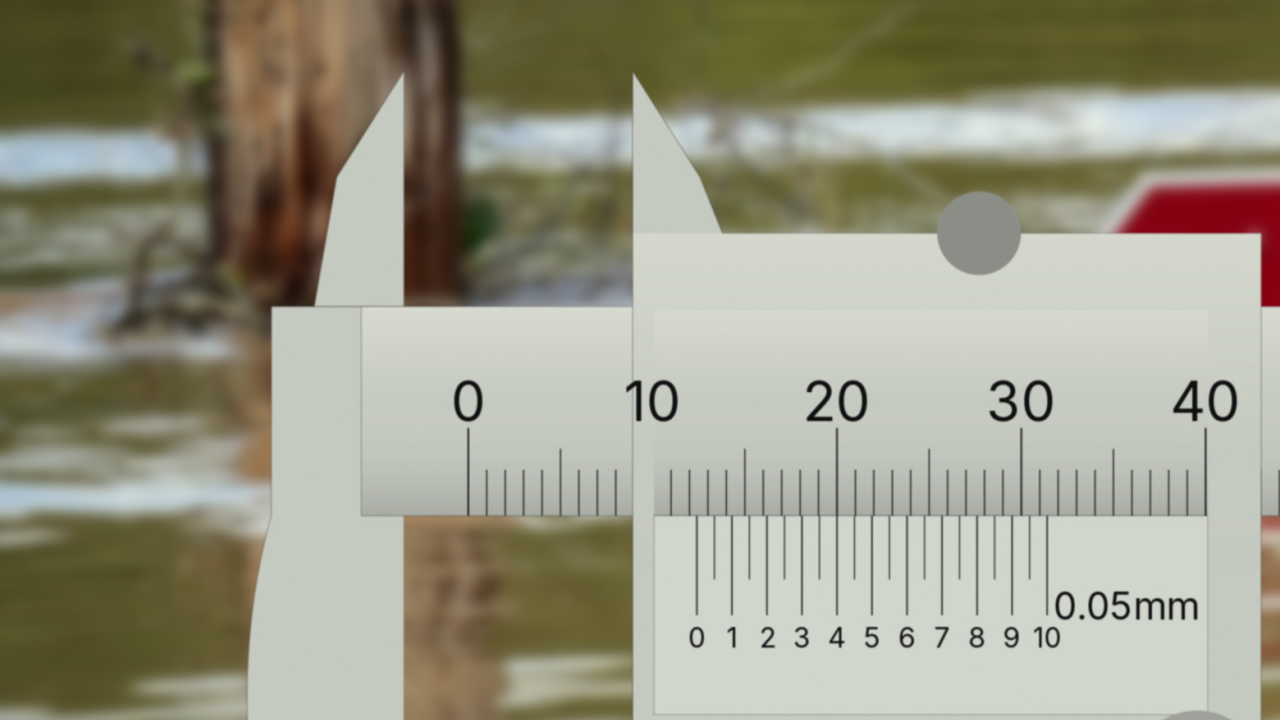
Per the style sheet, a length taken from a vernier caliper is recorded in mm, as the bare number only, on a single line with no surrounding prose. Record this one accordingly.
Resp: 12.4
